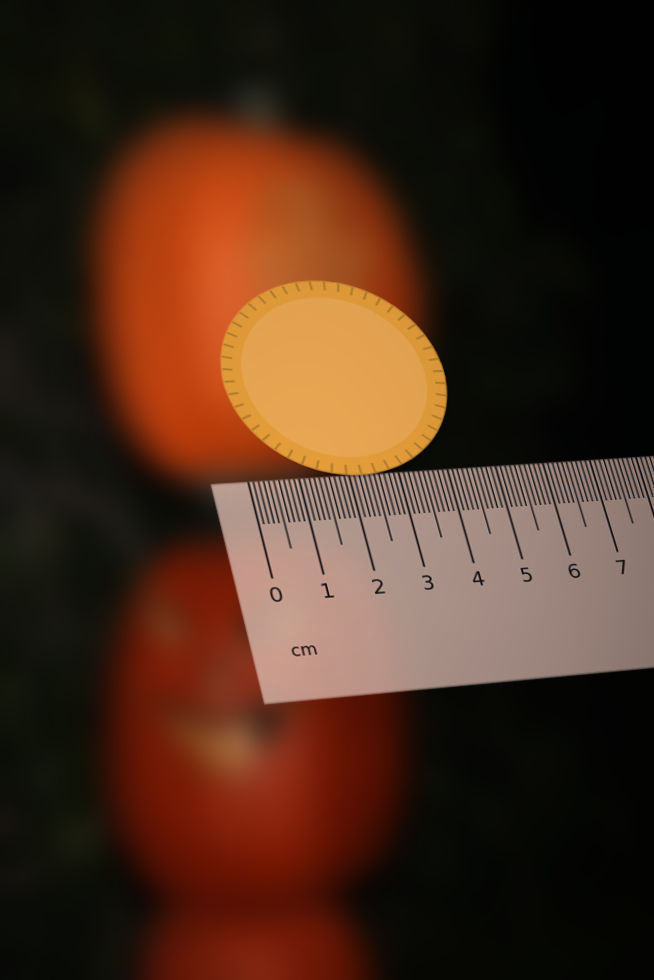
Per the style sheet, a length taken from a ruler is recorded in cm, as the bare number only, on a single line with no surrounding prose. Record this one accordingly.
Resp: 4.5
